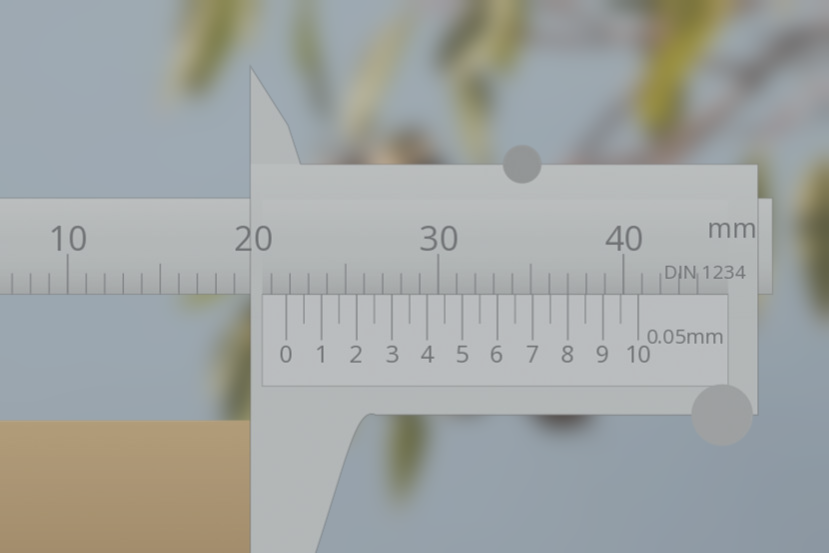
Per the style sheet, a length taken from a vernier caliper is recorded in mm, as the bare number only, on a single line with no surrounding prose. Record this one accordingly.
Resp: 21.8
